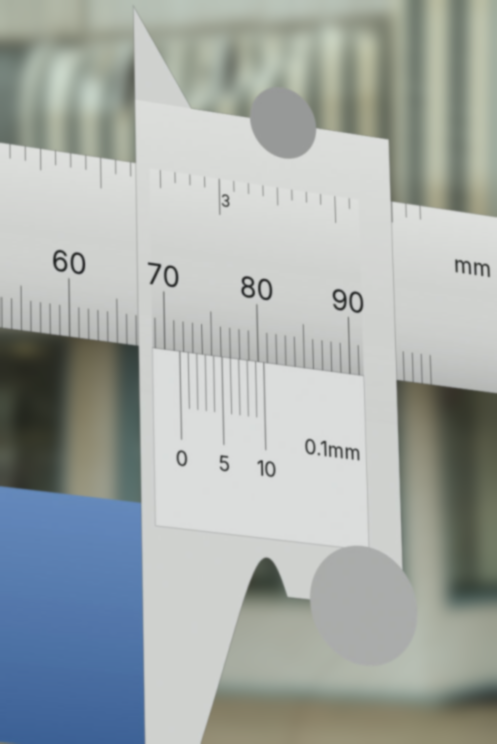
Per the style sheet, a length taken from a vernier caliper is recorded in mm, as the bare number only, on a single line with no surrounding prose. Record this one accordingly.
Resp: 71.6
